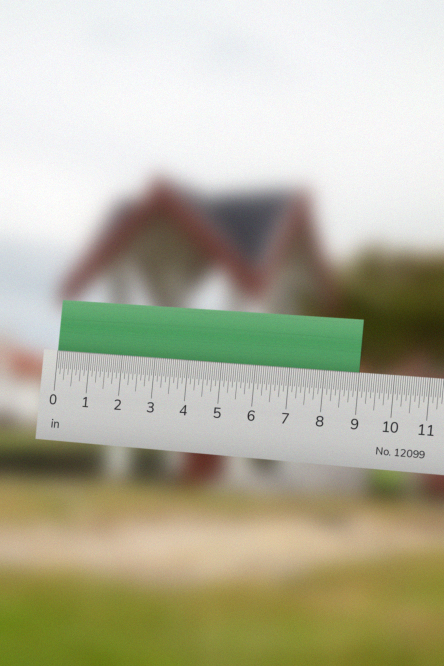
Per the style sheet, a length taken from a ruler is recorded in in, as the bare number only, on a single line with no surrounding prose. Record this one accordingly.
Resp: 9
